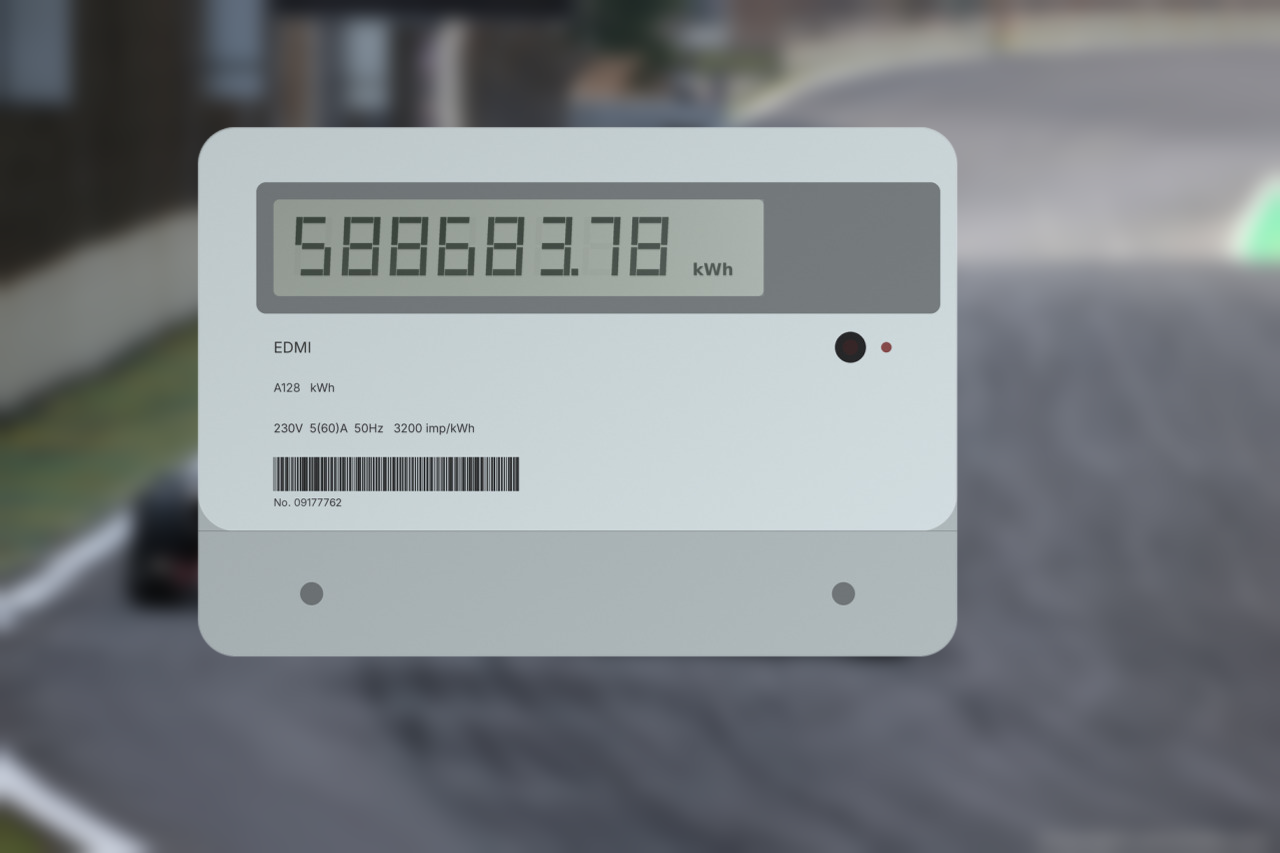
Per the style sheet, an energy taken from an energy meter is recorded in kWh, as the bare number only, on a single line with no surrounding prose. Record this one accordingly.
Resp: 588683.78
